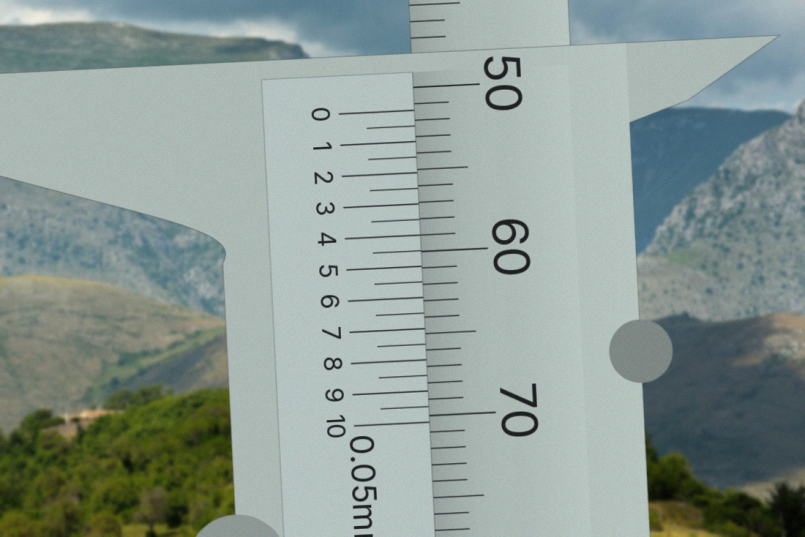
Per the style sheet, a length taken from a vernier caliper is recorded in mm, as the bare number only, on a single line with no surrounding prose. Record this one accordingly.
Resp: 51.4
